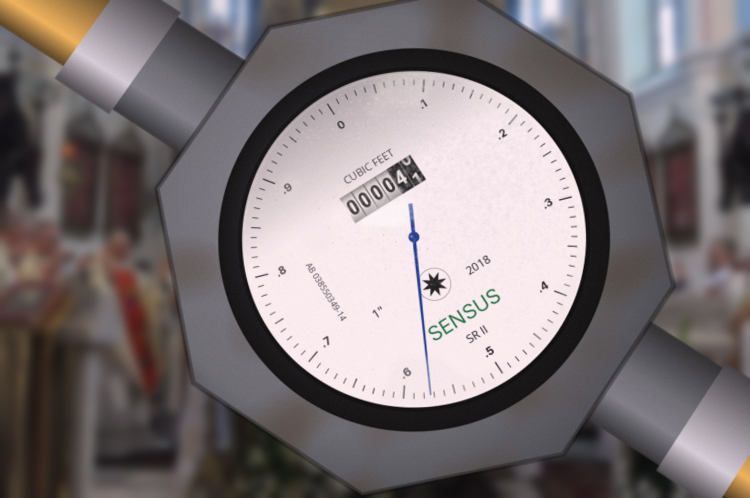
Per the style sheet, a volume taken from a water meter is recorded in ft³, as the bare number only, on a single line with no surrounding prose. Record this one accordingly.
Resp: 40.57
